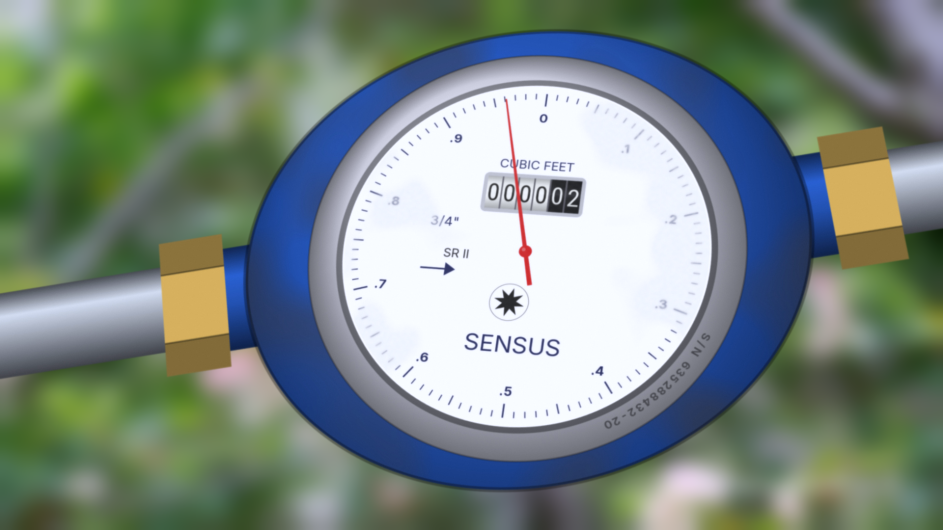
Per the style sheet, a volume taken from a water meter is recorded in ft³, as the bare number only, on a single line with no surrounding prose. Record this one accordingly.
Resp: 1.96
